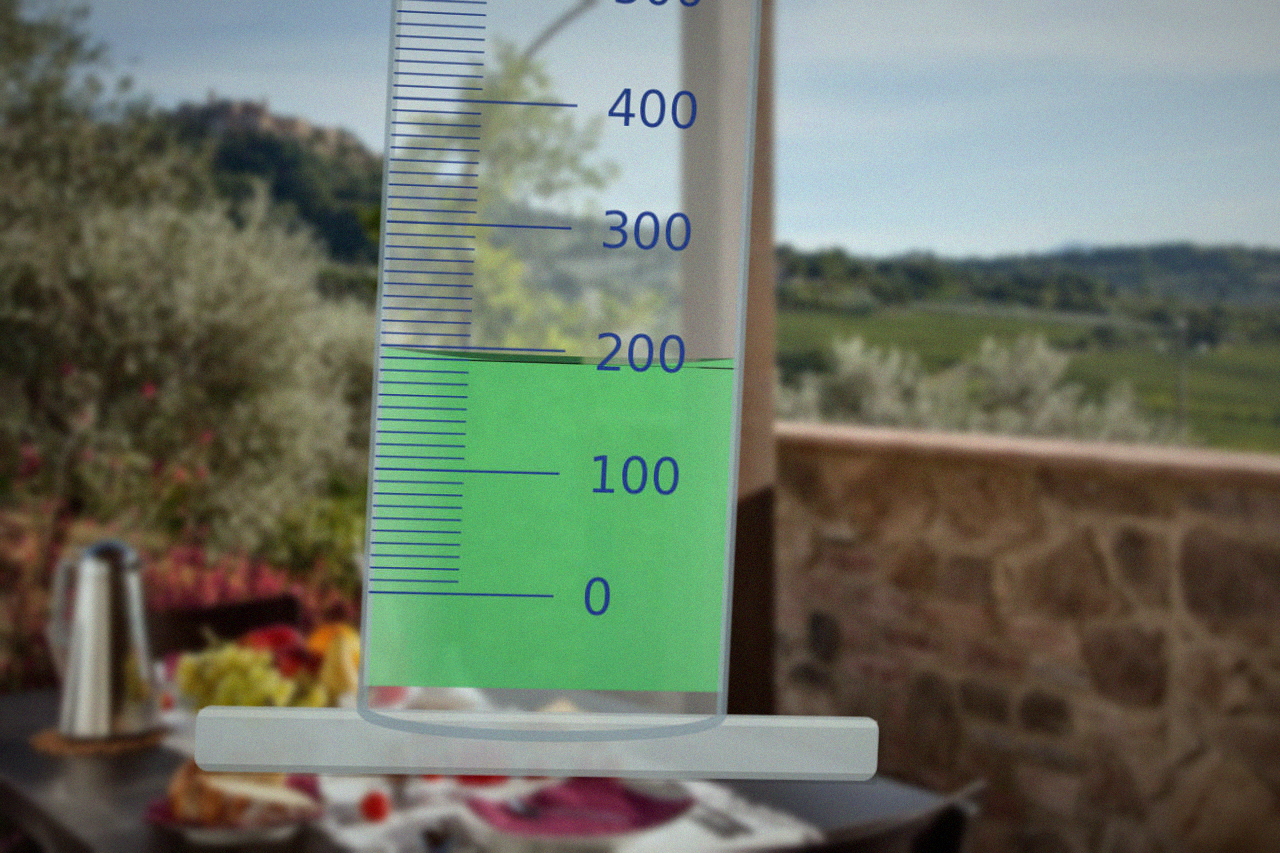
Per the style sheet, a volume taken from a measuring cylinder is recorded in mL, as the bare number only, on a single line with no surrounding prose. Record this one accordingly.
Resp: 190
